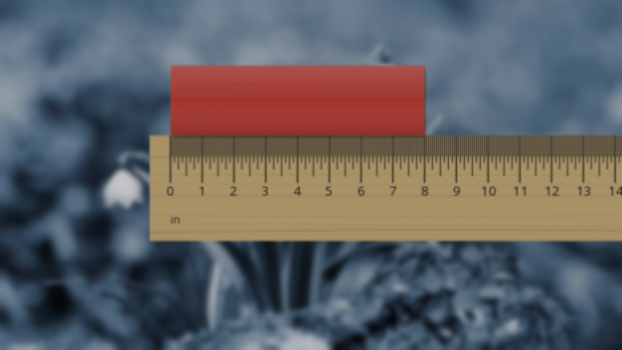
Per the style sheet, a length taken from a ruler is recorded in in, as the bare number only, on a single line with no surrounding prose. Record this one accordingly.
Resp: 8
